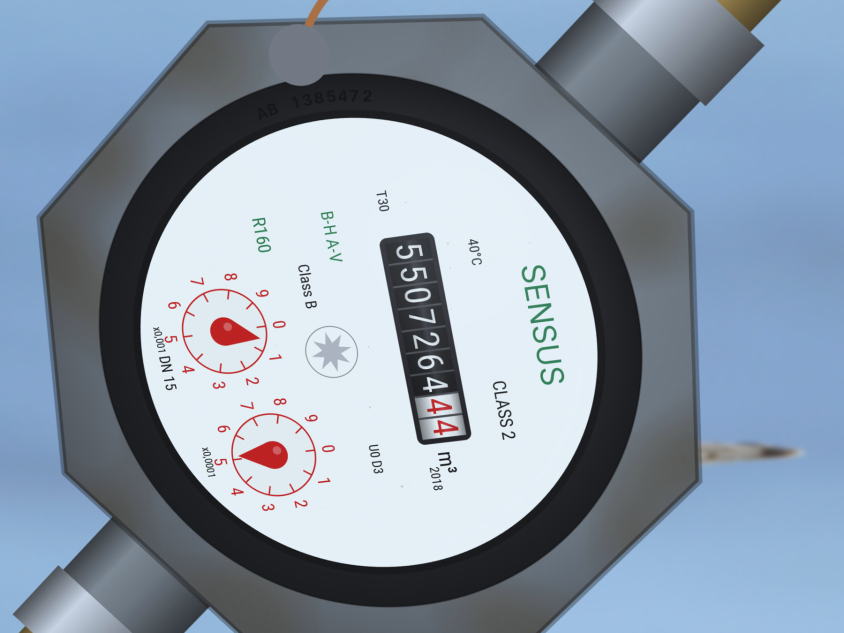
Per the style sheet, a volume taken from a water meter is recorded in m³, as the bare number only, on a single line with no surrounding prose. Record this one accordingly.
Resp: 5507264.4405
